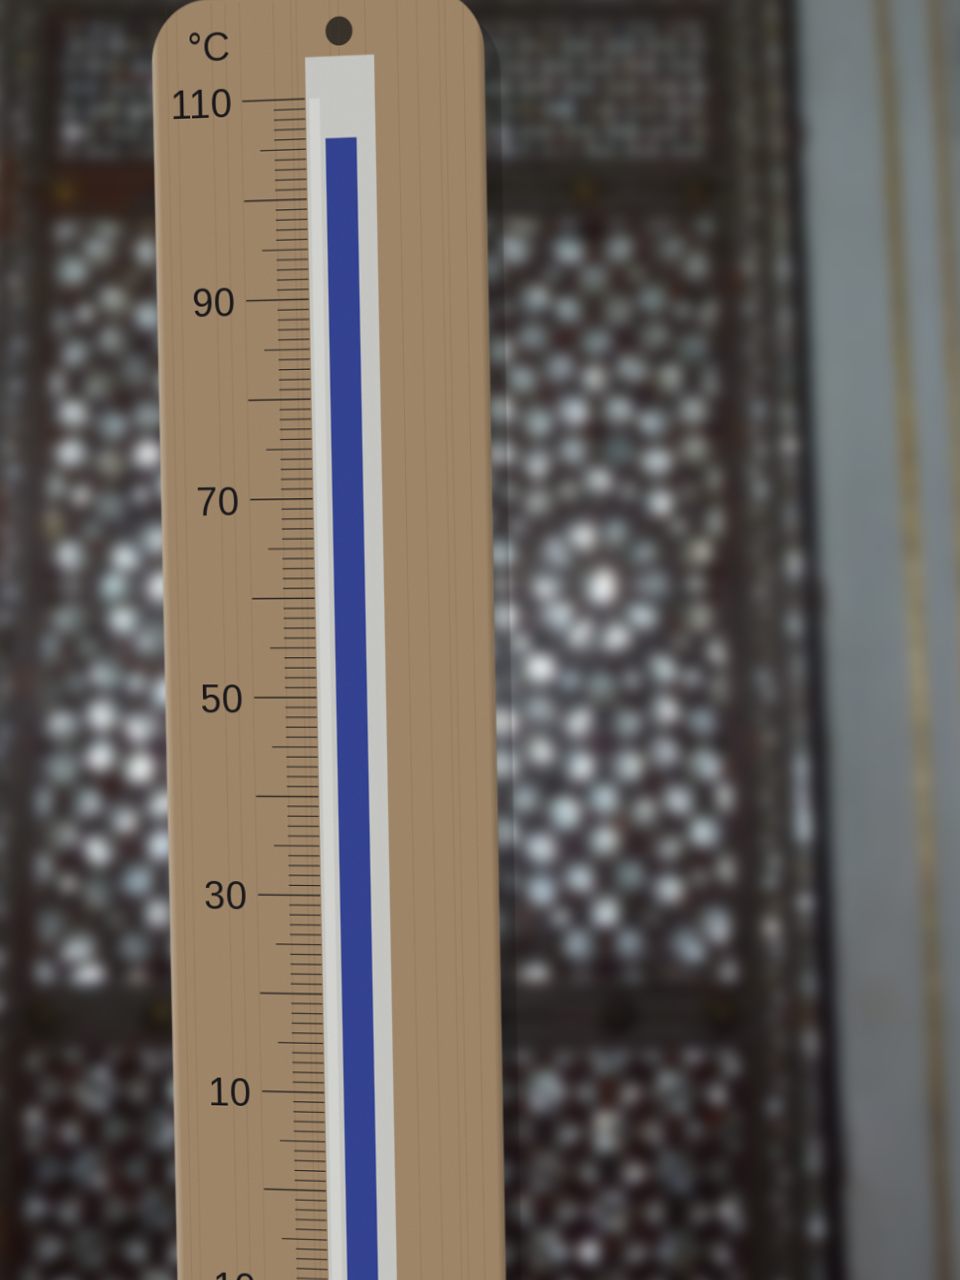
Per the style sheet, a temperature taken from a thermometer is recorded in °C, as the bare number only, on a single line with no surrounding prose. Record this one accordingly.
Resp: 106
